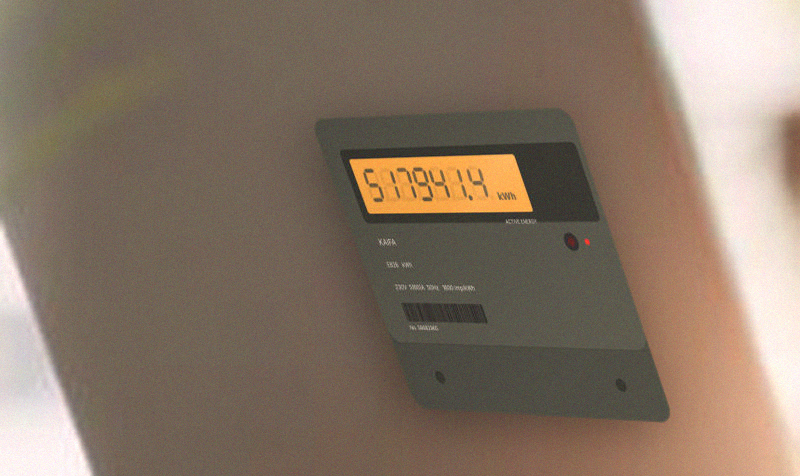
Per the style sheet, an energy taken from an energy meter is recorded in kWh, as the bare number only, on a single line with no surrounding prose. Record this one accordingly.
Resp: 517941.4
